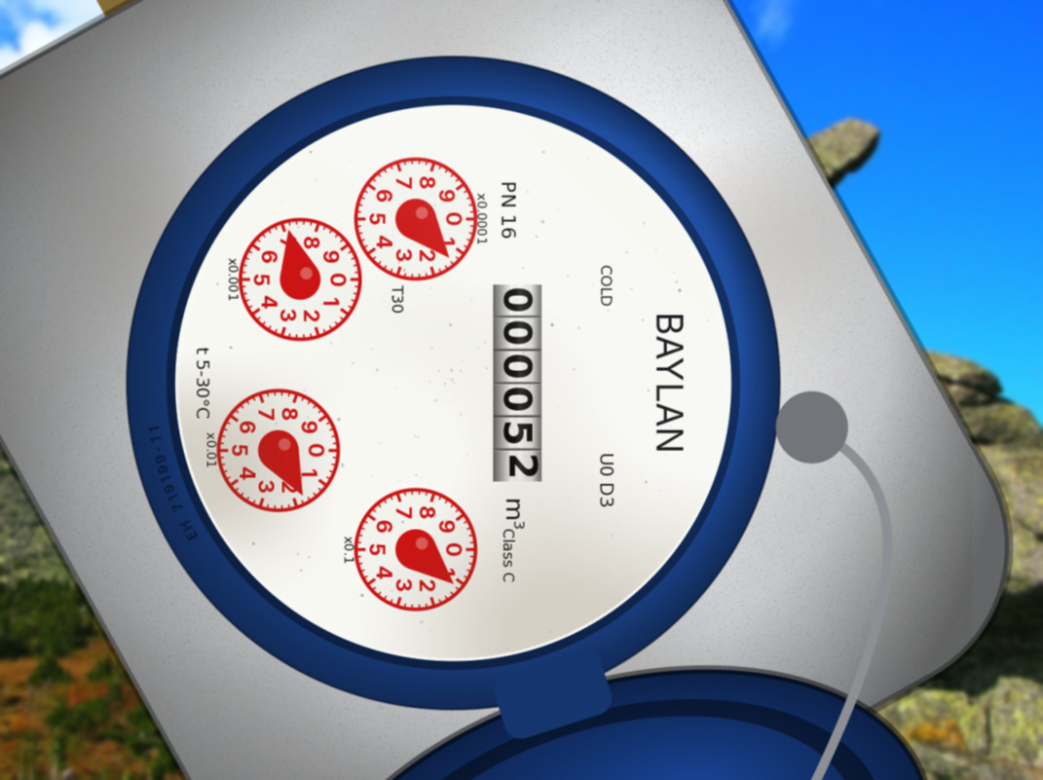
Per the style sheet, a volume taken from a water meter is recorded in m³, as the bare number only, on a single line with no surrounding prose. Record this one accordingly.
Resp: 52.1171
